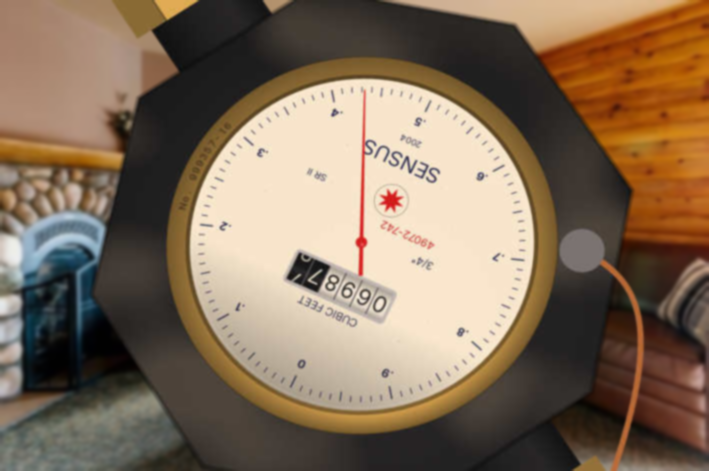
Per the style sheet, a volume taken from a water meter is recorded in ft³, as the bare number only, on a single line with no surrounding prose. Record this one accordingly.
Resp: 69877.43
